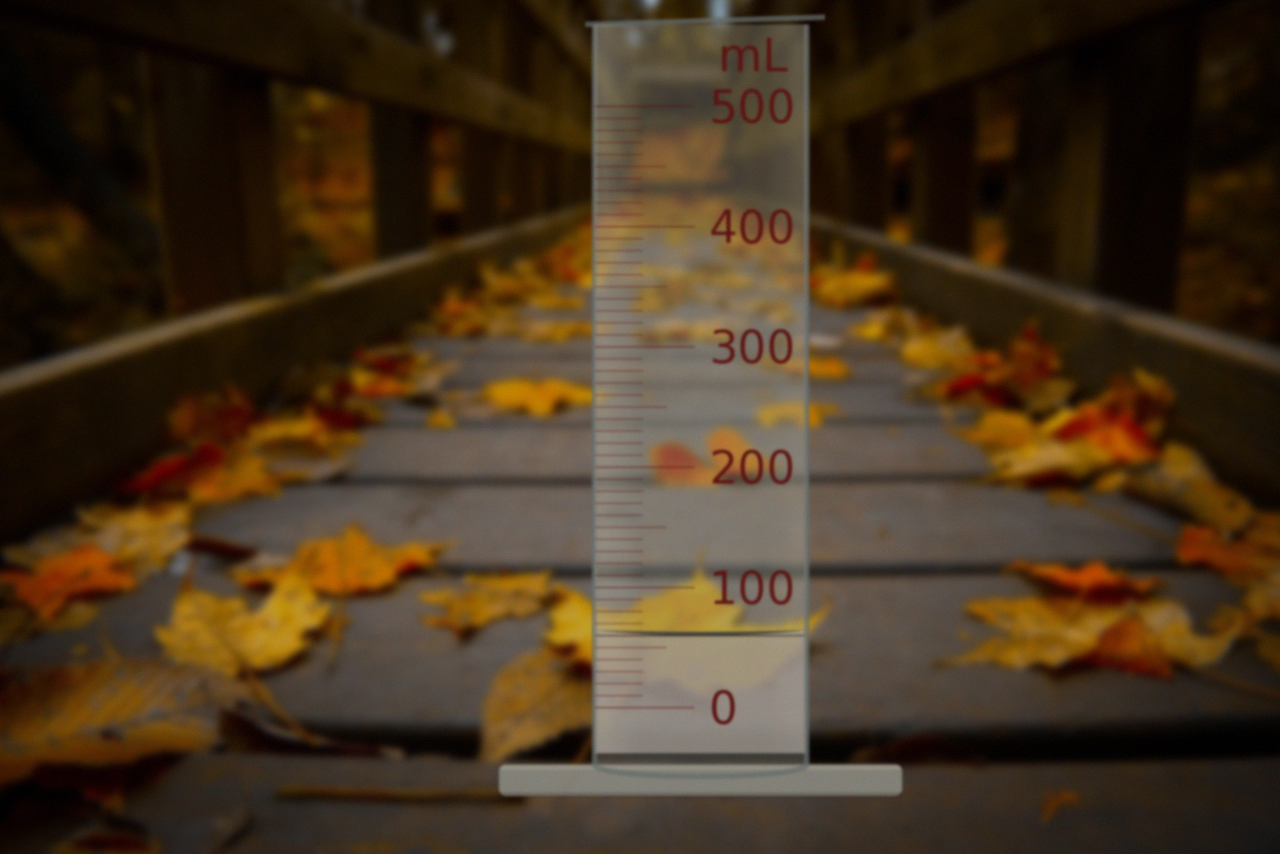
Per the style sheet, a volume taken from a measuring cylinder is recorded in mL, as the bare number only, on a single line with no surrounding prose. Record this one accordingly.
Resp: 60
